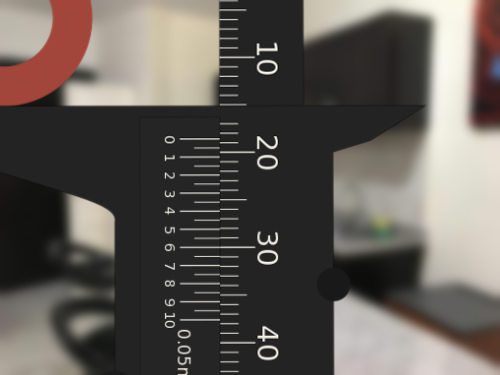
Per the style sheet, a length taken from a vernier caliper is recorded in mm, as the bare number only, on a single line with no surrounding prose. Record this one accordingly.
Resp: 18.6
